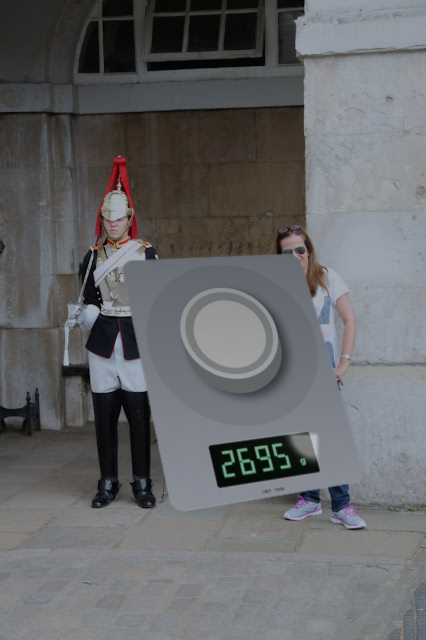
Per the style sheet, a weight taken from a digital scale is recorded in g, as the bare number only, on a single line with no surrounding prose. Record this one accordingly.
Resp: 2695
